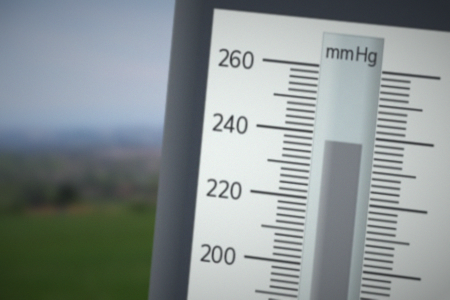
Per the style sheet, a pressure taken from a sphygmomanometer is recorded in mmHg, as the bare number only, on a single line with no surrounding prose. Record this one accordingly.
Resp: 238
